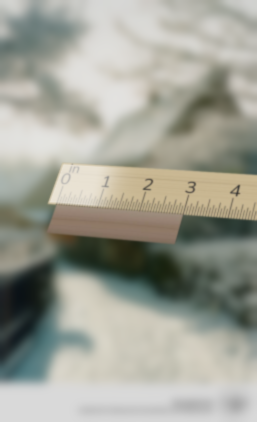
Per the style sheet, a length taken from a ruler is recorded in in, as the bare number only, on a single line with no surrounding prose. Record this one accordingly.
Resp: 3
